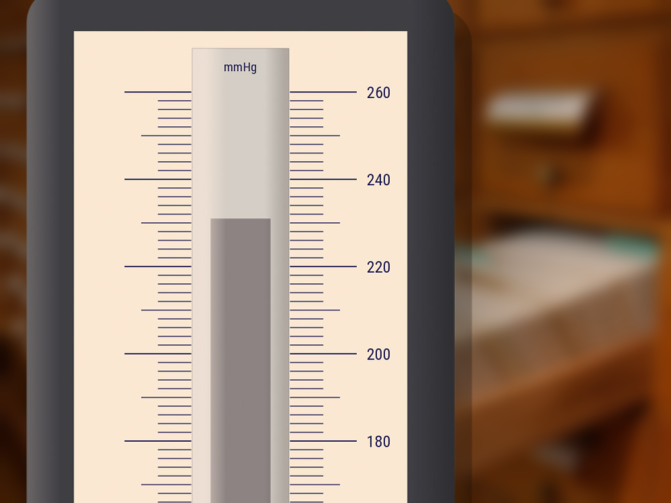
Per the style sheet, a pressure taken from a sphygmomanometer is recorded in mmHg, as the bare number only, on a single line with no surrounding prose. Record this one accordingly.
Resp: 231
